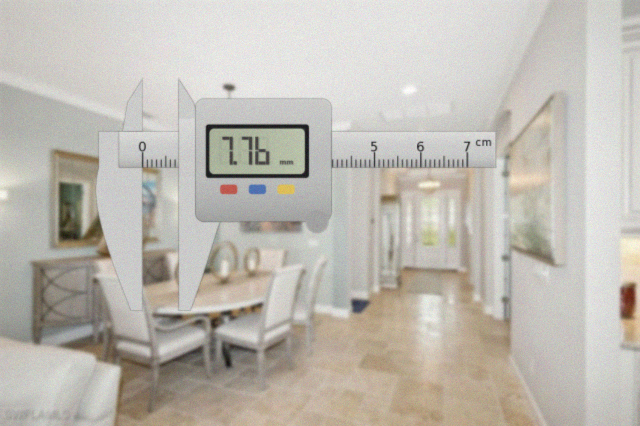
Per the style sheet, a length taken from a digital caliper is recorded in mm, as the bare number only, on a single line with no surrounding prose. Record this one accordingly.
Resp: 7.76
